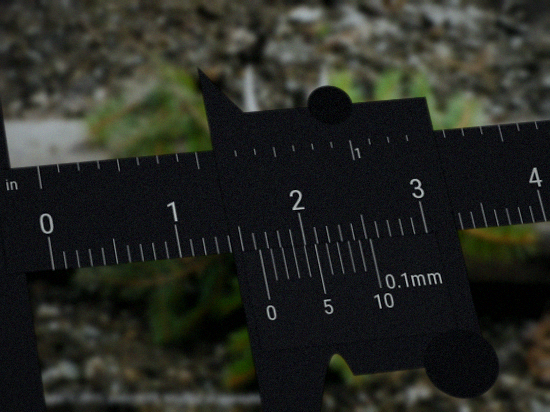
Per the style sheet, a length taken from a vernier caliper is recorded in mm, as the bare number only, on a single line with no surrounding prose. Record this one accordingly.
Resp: 16.3
